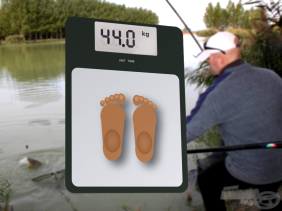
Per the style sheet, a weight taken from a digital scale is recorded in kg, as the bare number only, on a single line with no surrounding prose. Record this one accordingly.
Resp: 44.0
